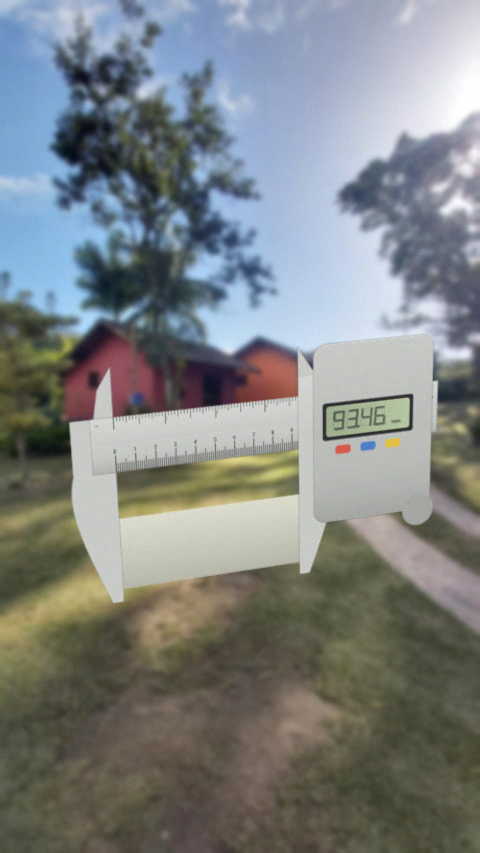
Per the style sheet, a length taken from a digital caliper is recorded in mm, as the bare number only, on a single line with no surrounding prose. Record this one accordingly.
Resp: 93.46
